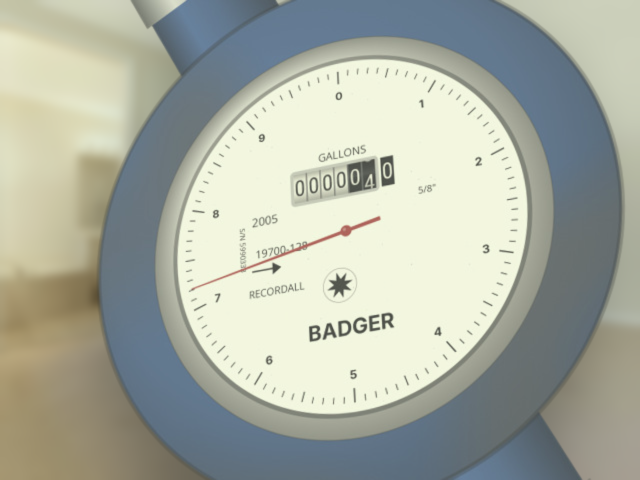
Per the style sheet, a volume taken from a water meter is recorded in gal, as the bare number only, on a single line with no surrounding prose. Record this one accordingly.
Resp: 37.2
